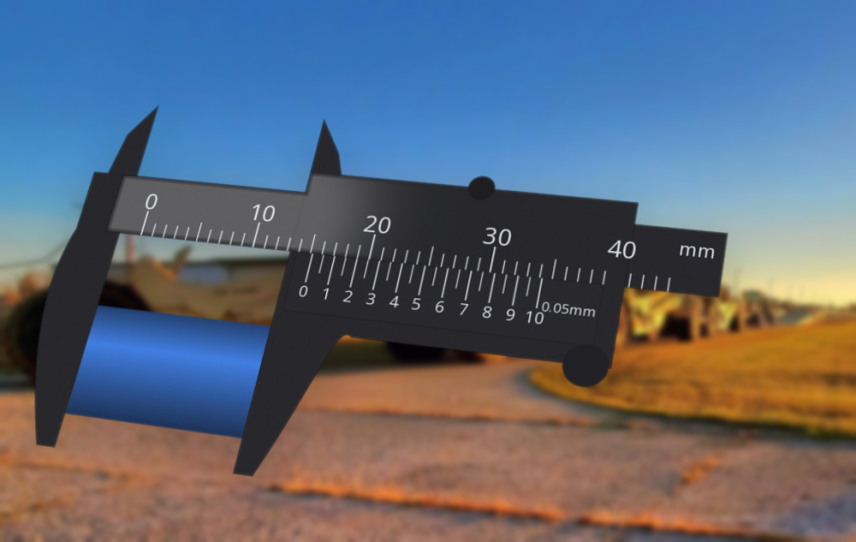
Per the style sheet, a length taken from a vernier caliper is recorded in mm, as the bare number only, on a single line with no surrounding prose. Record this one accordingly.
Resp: 15.2
